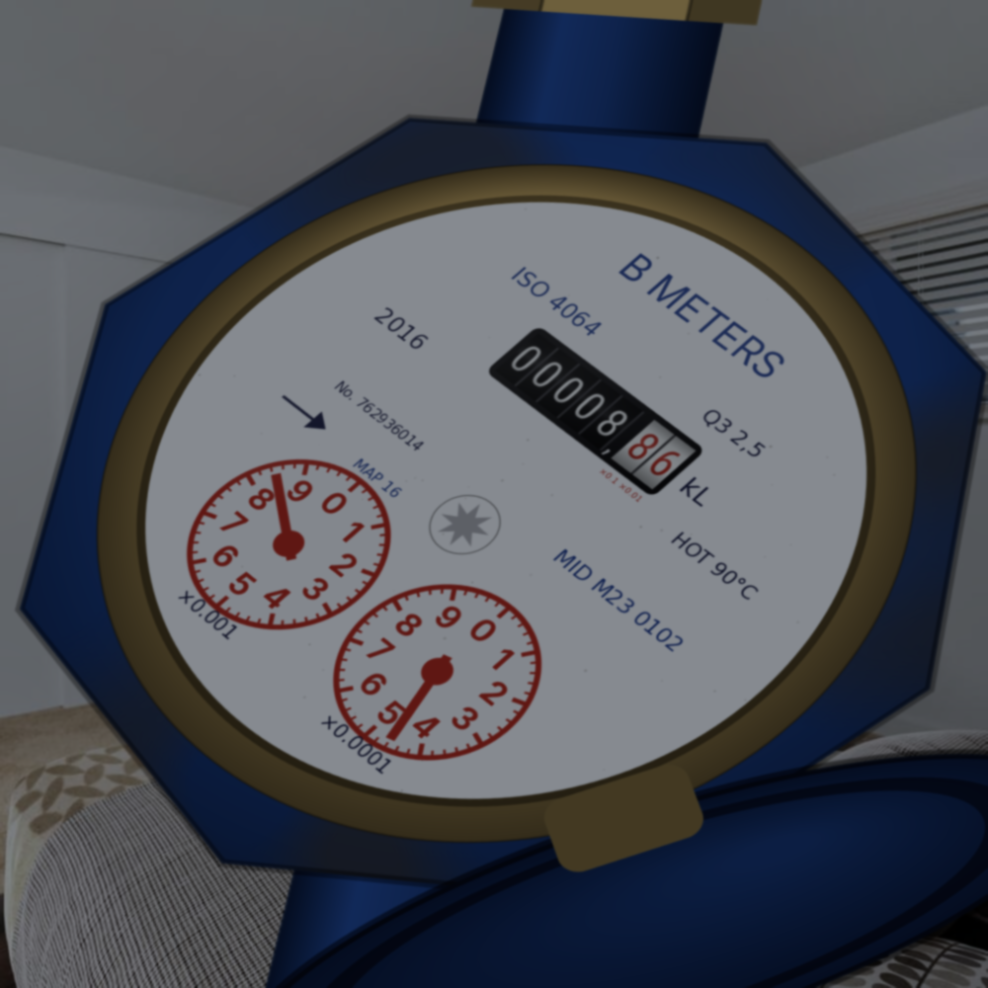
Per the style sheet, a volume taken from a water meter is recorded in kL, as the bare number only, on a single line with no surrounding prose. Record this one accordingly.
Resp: 8.8684
